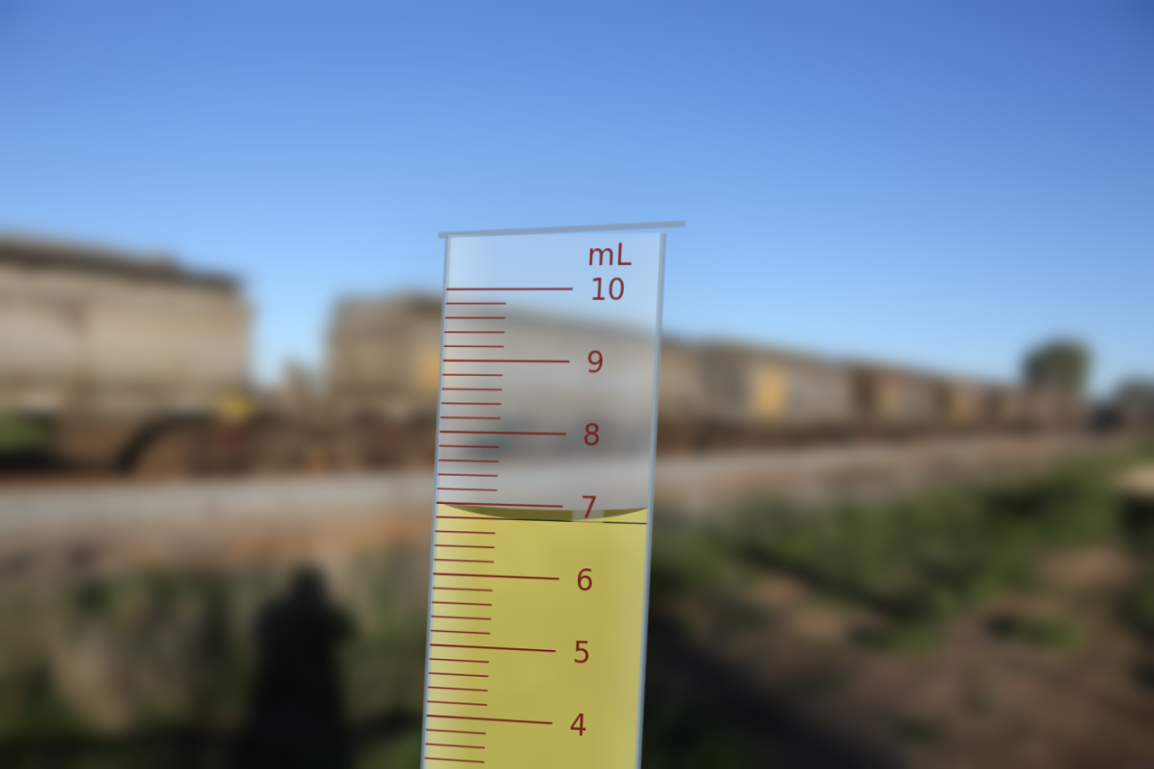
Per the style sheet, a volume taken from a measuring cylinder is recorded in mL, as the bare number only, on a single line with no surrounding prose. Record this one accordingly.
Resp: 6.8
